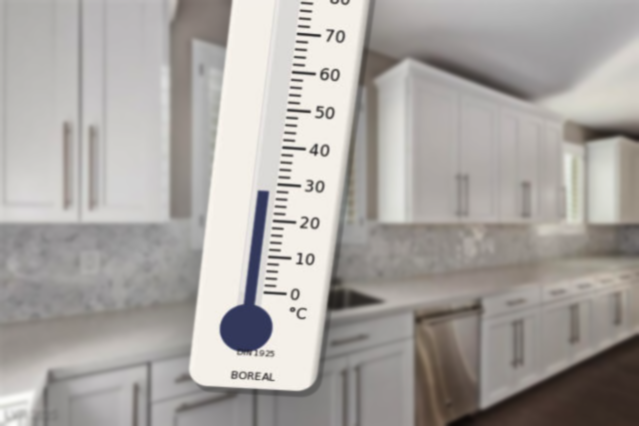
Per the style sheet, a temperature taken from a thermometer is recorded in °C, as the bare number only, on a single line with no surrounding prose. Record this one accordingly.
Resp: 28
